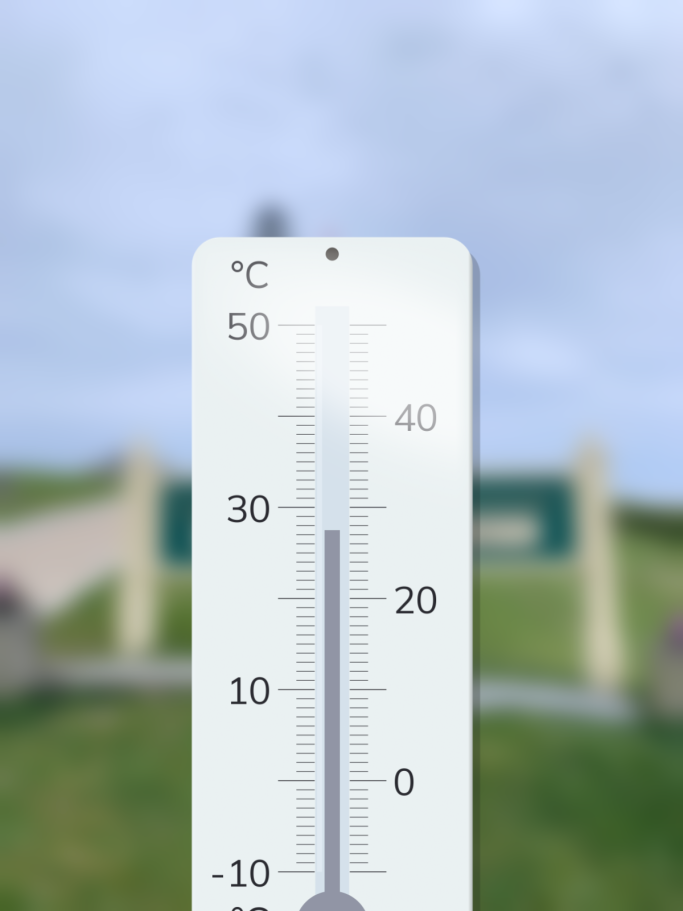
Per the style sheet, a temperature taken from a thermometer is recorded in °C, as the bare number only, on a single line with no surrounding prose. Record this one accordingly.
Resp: 27.5
